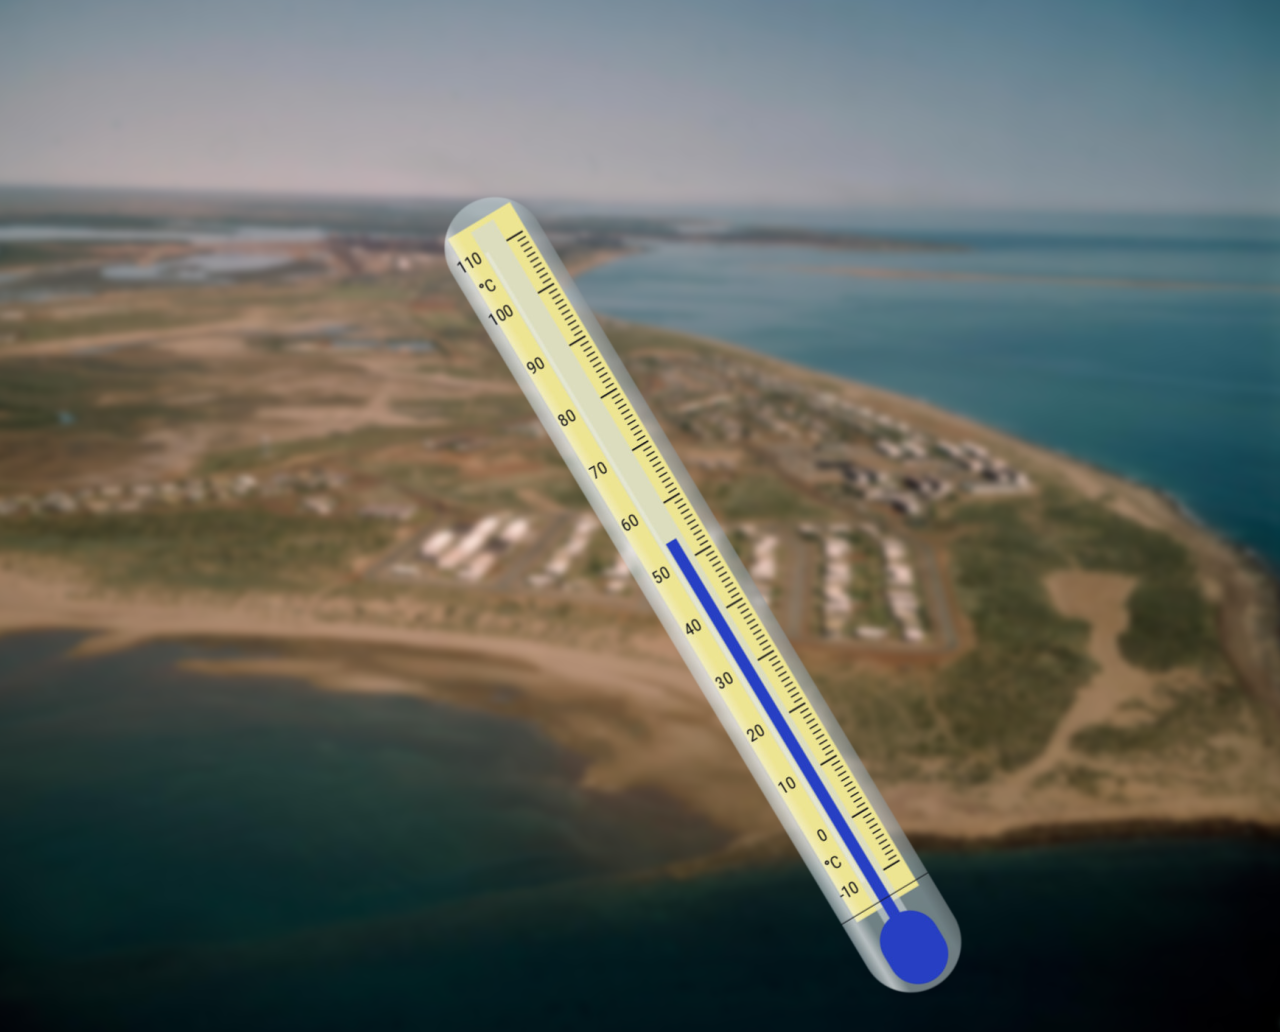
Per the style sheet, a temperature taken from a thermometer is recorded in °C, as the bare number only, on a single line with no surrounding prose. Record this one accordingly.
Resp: 54
